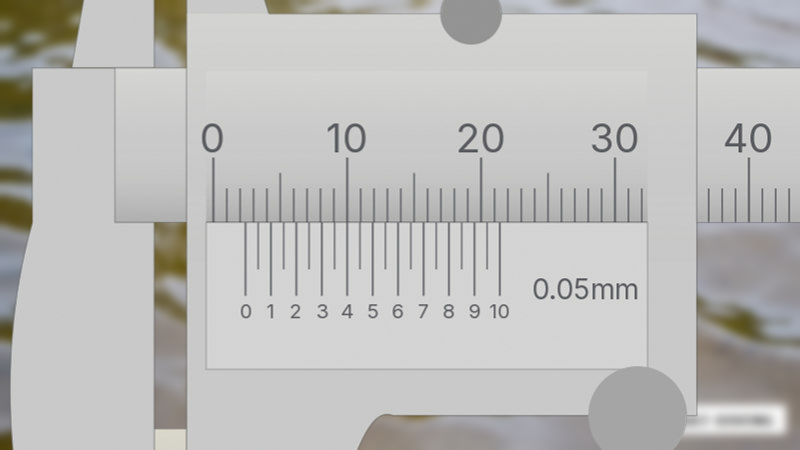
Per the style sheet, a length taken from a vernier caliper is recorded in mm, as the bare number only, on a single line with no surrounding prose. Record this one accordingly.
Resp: 2.4
